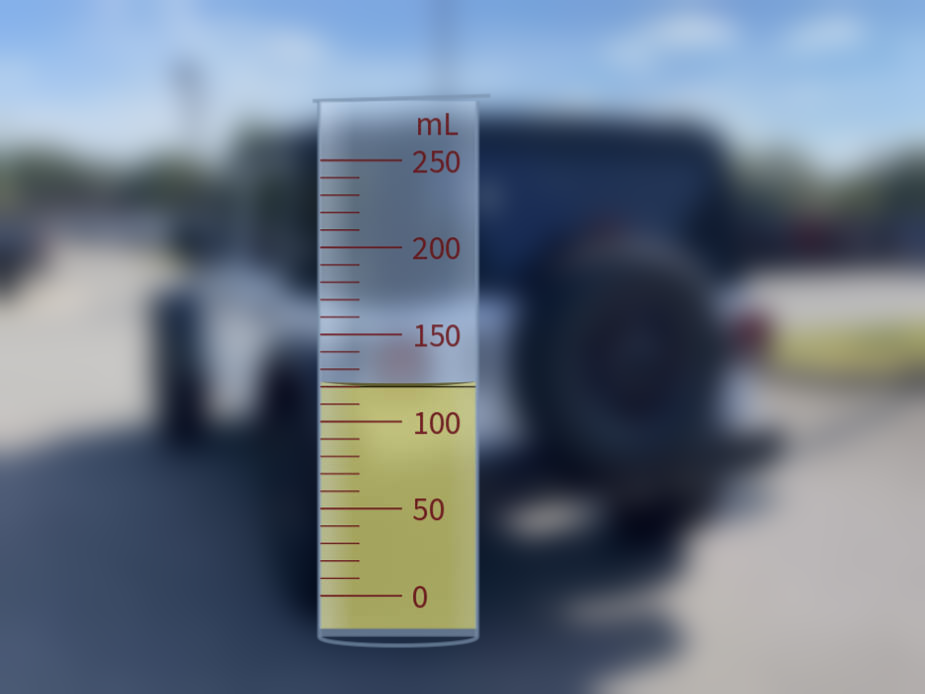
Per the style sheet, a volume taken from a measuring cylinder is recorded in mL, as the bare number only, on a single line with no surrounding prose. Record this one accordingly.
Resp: 120
